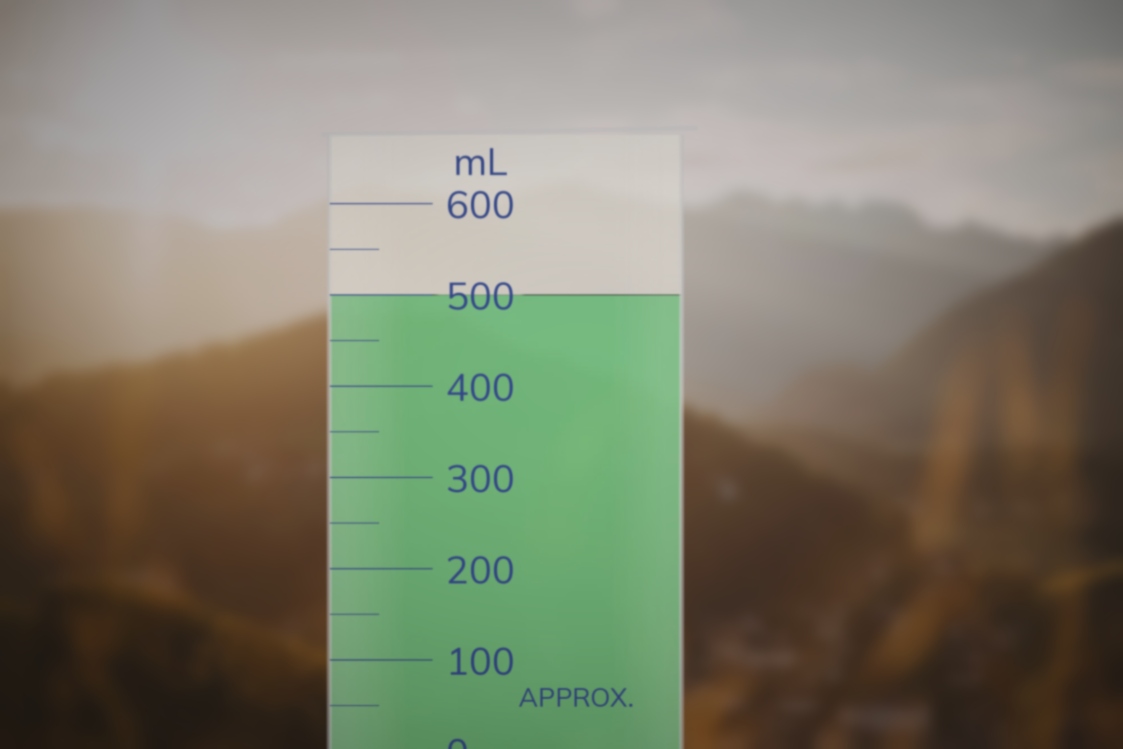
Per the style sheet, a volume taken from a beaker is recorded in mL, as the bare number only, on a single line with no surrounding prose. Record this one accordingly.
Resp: 500
